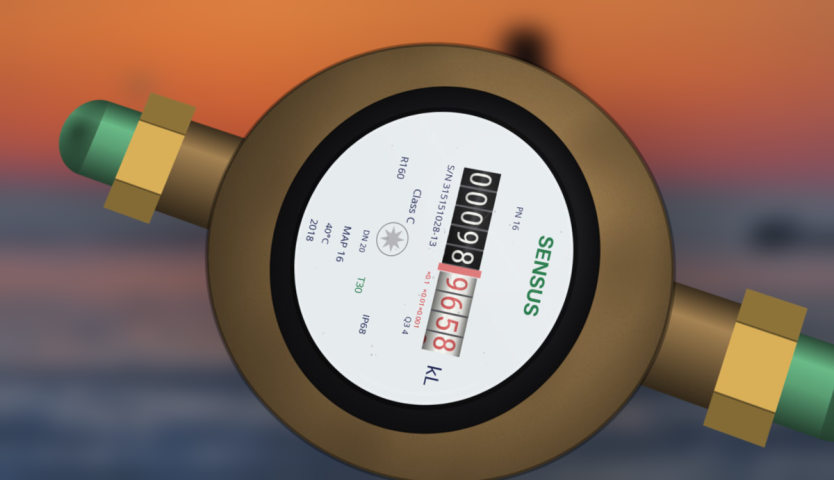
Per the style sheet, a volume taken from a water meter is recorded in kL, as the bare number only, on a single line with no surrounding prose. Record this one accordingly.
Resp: 98.9658
